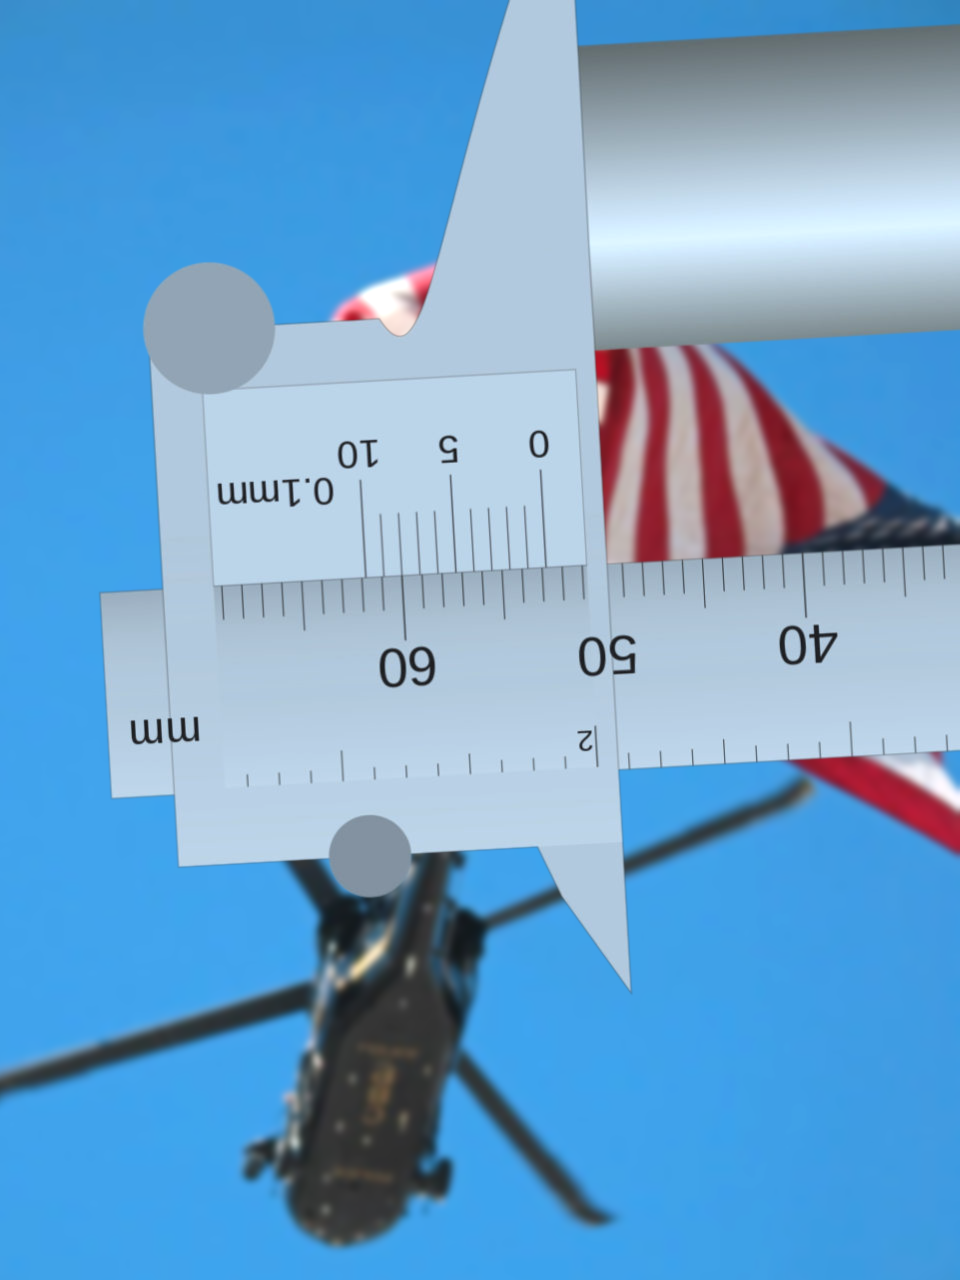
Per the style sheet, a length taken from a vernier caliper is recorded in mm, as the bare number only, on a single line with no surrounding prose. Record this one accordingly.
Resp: 52.8
